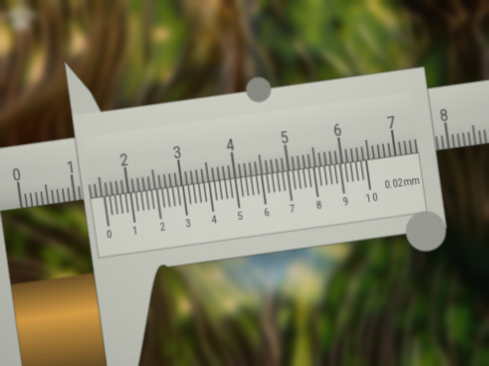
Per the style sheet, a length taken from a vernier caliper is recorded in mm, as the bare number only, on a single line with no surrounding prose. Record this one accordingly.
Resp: 15.5
